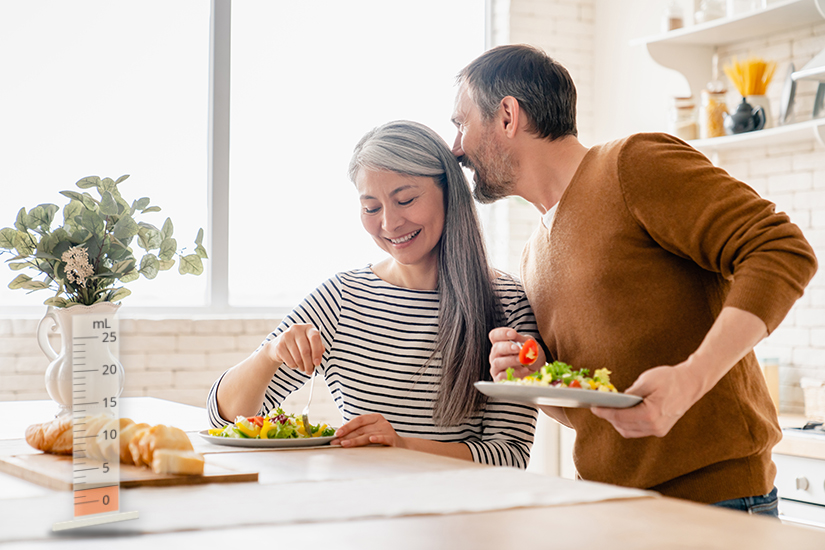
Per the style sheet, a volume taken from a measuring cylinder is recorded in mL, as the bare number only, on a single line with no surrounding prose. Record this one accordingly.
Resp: 2
